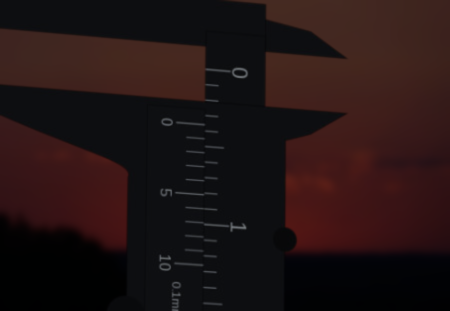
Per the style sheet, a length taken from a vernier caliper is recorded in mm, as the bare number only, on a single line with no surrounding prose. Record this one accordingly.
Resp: 3.6
